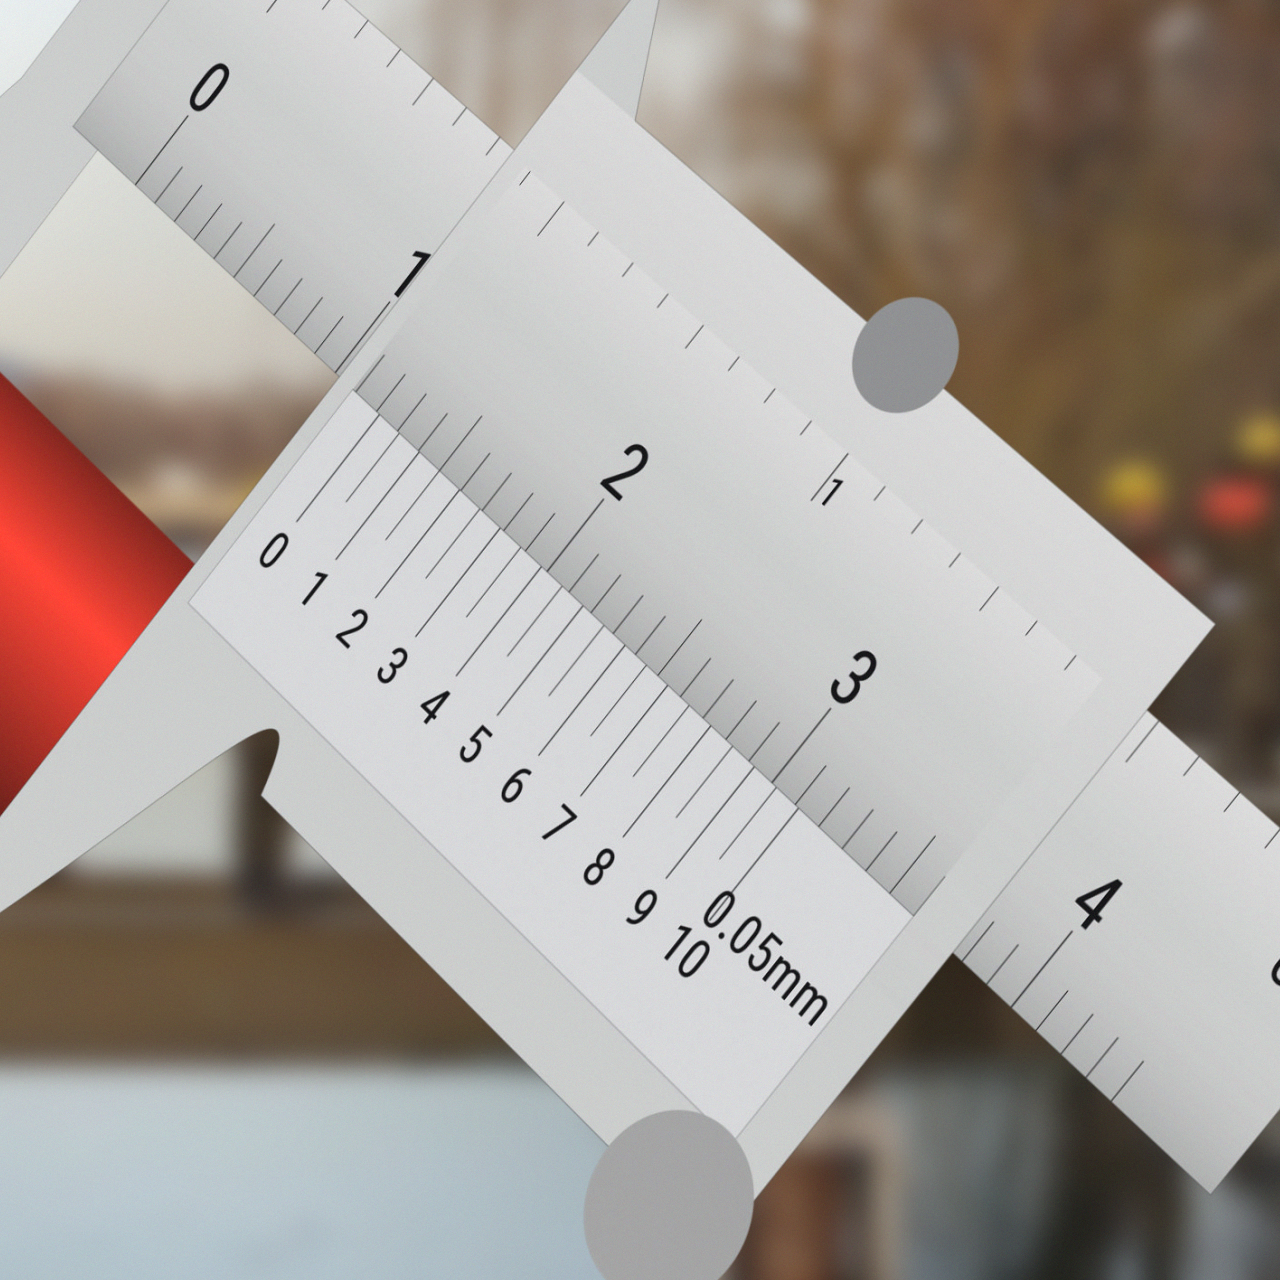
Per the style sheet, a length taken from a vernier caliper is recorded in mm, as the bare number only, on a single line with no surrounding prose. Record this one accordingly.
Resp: 12.15
